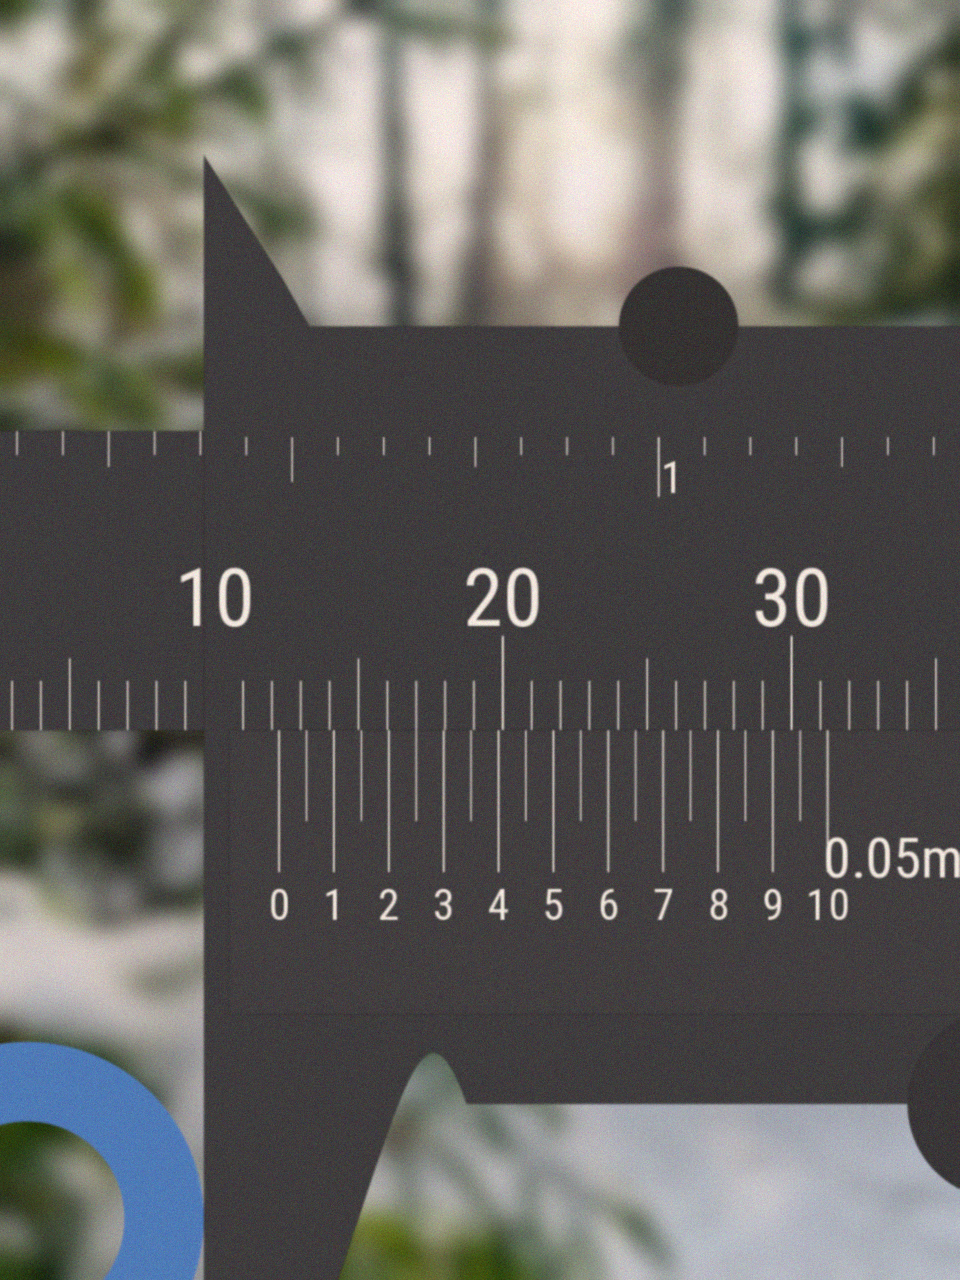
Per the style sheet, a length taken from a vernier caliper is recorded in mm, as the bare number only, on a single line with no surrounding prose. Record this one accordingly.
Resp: 12.25
